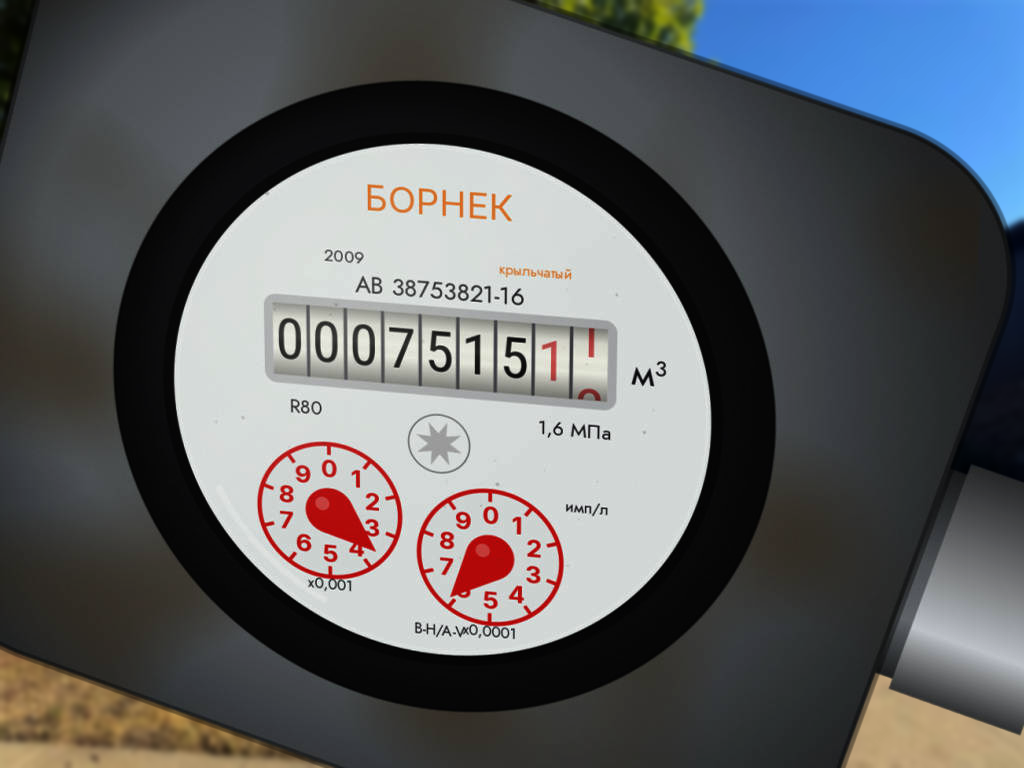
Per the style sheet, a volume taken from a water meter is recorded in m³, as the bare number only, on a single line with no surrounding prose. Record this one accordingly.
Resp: 7515.1136
